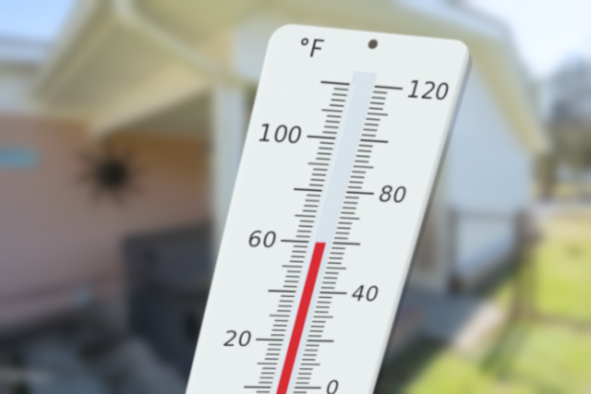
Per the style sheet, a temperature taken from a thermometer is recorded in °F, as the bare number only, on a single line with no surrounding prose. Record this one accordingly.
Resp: 60
